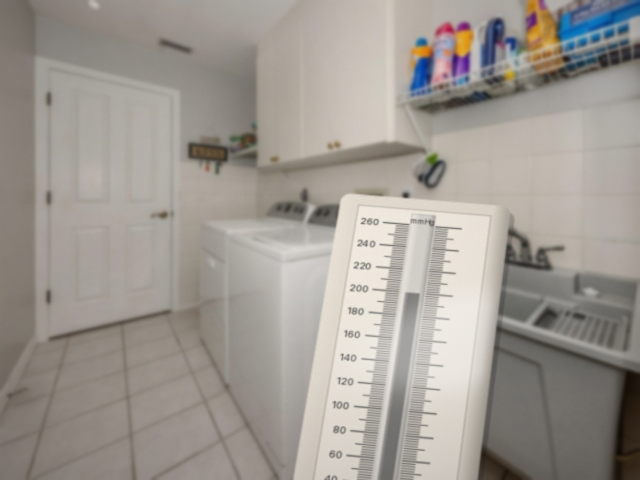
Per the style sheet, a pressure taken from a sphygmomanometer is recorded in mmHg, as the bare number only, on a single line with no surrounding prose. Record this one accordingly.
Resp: 200
